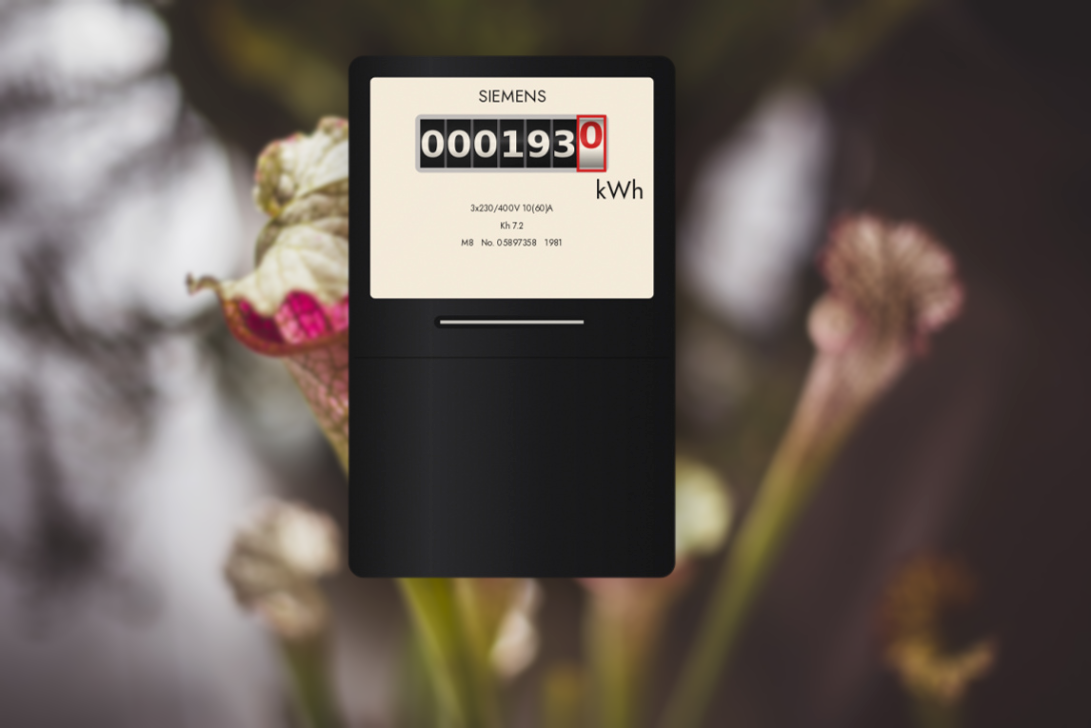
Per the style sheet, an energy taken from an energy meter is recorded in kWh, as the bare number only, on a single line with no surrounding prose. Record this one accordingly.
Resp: 193.0
